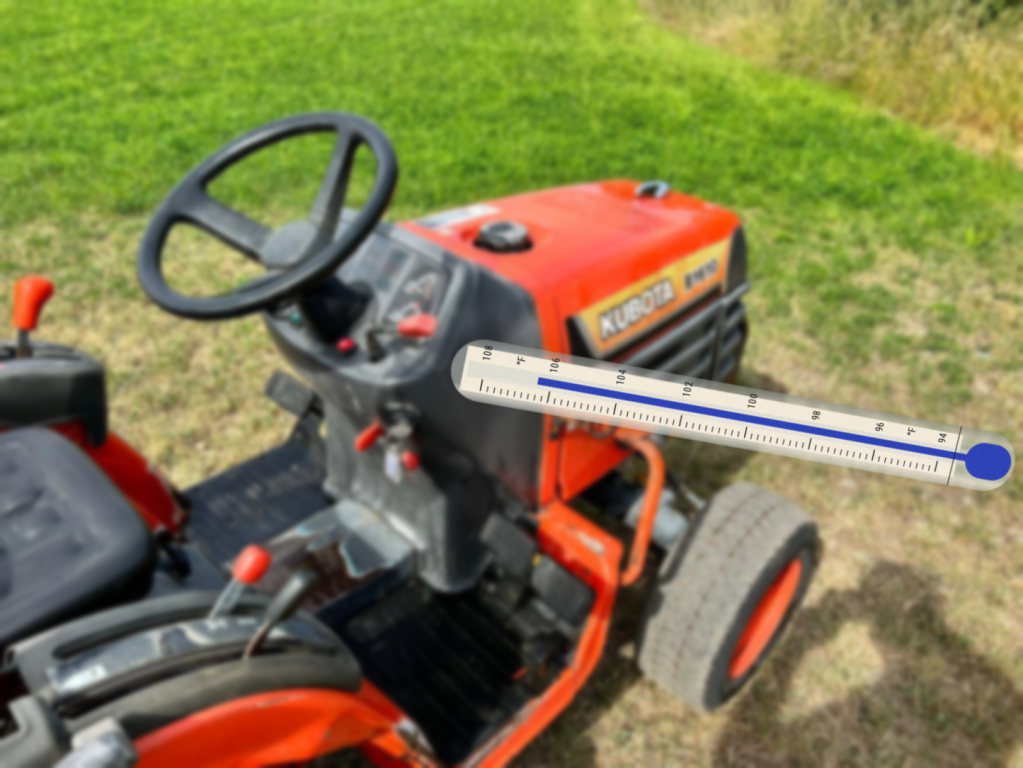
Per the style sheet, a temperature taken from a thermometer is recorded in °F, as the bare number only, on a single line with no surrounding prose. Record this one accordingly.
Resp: 106.4
